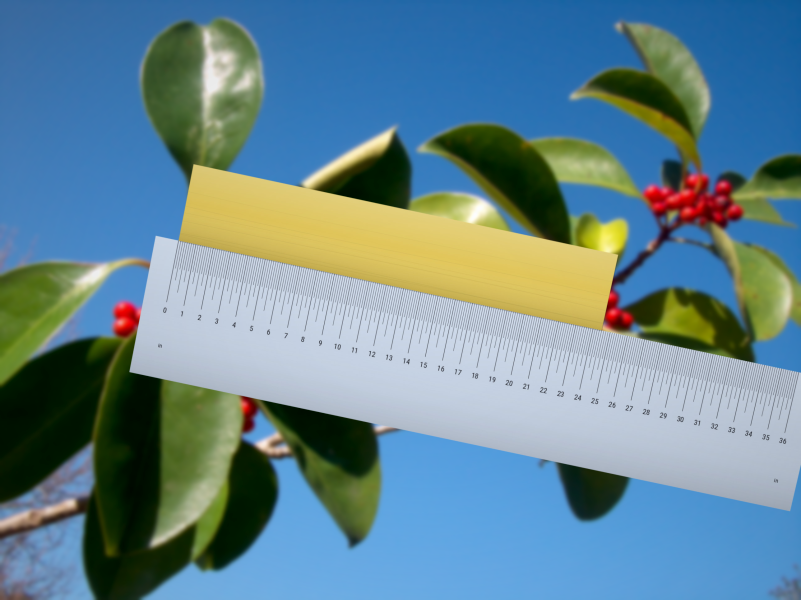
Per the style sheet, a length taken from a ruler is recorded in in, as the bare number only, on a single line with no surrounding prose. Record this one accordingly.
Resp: 24.5
